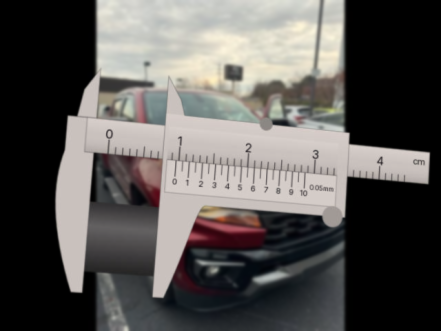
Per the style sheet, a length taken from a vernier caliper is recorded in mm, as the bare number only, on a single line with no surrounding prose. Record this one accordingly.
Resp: 9.6
